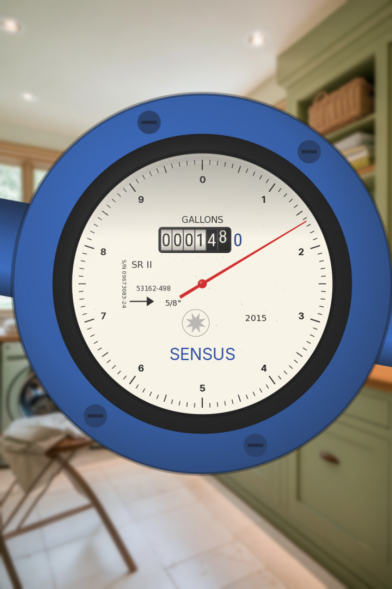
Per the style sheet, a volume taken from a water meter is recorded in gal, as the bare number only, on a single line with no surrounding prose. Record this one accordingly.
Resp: 1481.6
